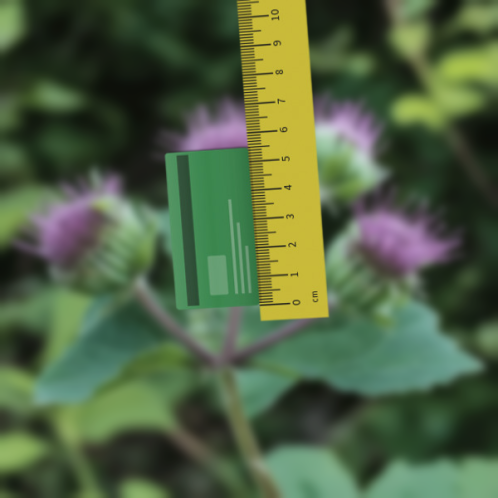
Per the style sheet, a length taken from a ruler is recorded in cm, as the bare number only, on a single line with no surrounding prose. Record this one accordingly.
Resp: 5.5
